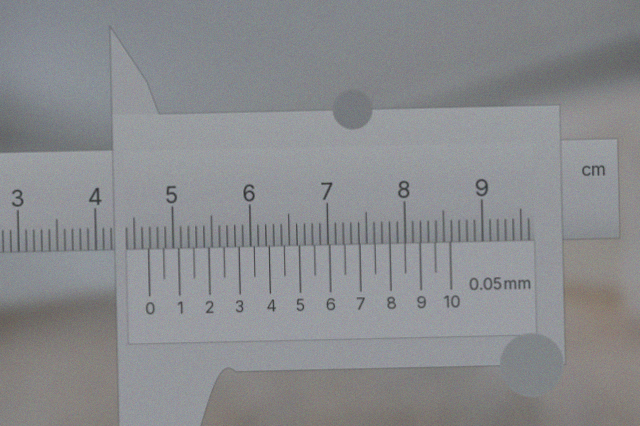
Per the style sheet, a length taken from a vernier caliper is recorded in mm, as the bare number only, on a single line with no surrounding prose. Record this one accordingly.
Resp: 46.8
